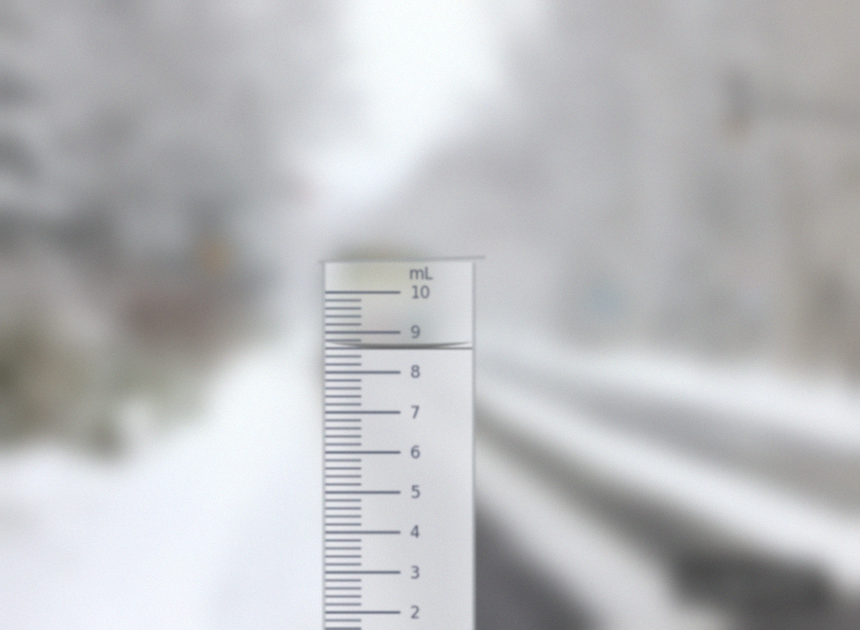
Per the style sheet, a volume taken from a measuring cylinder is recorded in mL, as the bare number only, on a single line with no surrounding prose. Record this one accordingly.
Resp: 8.6
